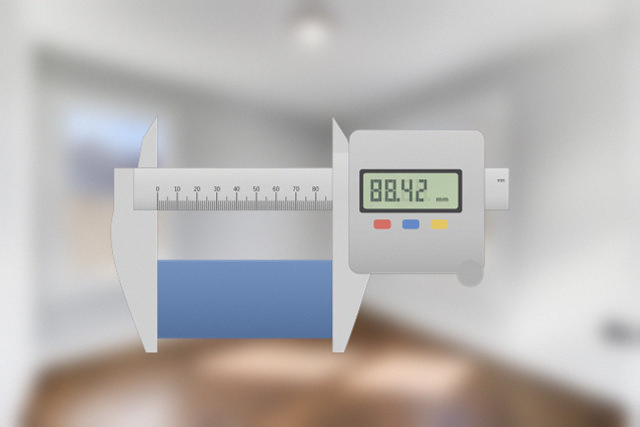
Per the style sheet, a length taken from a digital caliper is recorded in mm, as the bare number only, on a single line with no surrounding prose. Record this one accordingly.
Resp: 88.42
